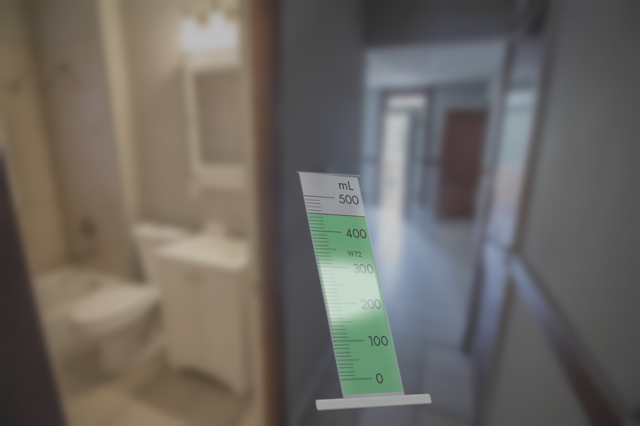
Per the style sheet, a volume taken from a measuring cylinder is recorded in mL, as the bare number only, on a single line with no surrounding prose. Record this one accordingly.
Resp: 450
